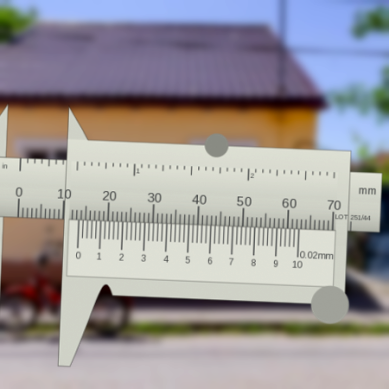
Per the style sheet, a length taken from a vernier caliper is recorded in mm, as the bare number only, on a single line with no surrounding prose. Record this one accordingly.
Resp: 13.5
